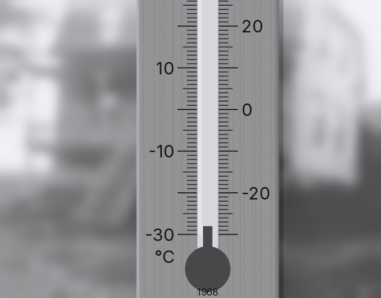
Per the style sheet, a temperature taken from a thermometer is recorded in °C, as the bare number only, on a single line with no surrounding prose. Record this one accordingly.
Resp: -28
